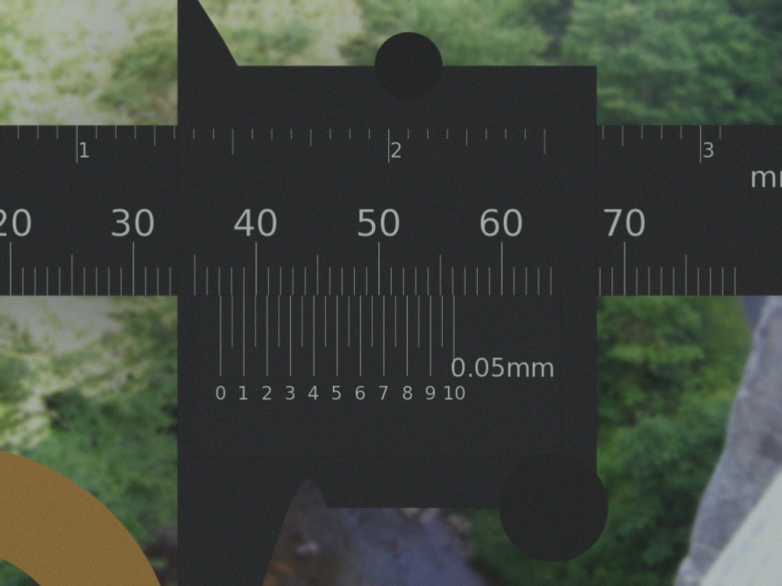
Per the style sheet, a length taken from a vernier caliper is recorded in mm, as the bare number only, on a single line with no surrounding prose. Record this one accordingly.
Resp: 37.1
